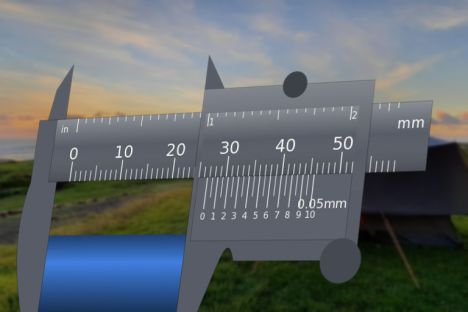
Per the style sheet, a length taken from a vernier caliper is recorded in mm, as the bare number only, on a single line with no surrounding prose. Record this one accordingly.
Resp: 26.6
